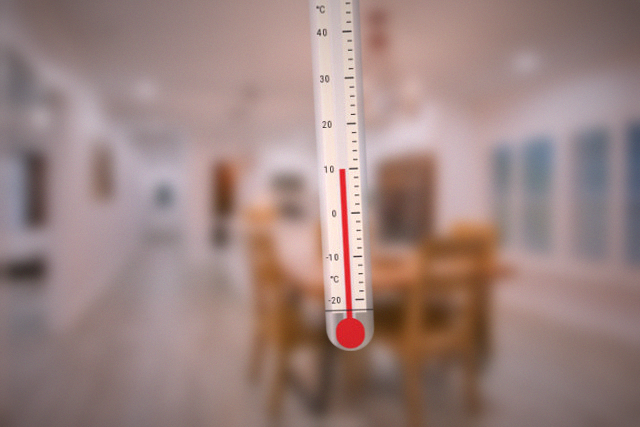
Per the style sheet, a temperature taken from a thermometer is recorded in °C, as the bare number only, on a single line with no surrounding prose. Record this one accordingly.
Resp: 10
